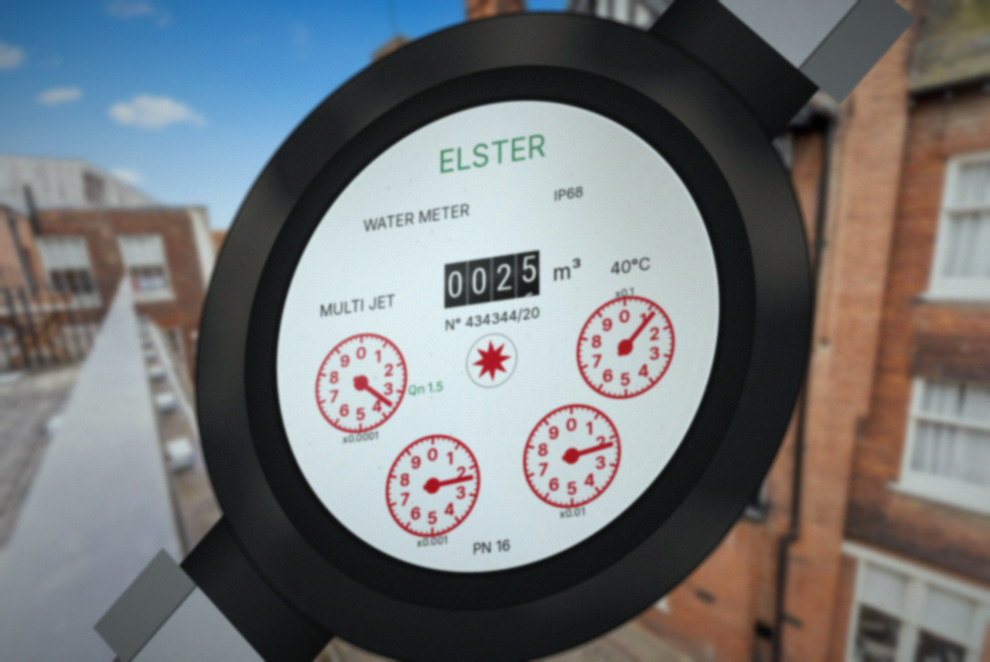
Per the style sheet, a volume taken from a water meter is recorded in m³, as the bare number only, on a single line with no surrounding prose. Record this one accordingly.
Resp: 25.1223
